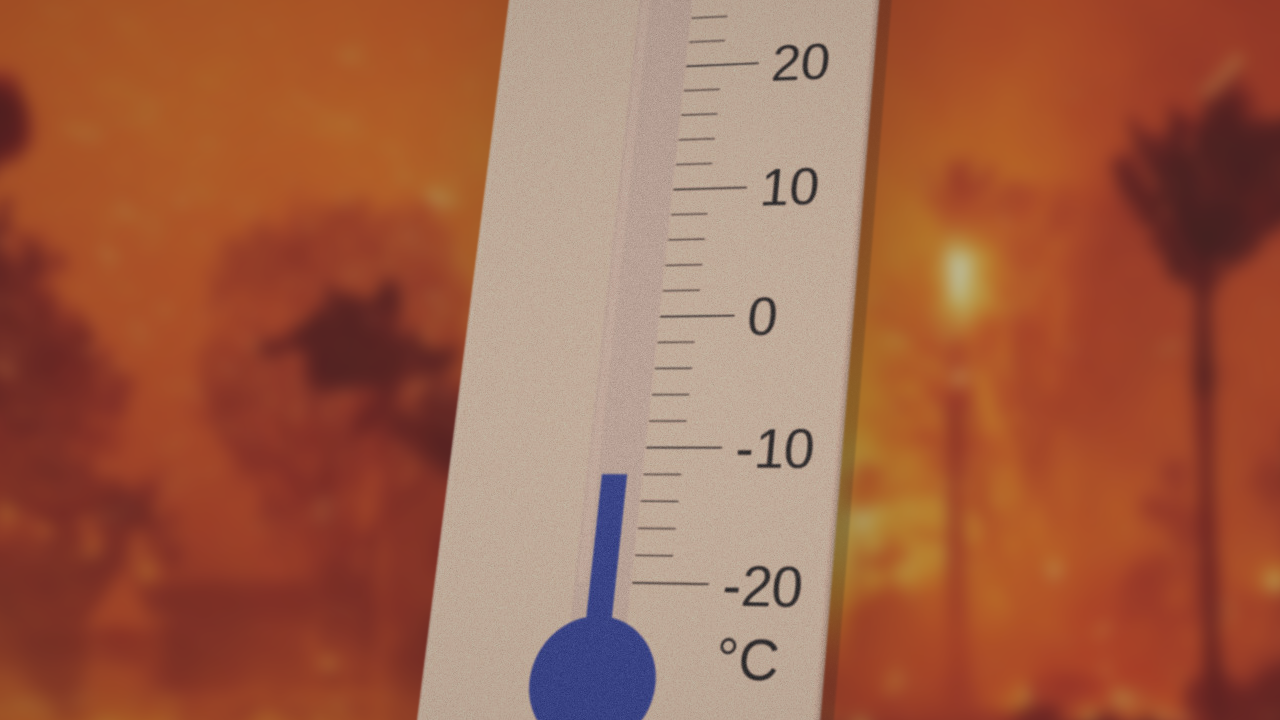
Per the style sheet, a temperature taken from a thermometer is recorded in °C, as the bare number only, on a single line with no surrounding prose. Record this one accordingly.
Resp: -12
